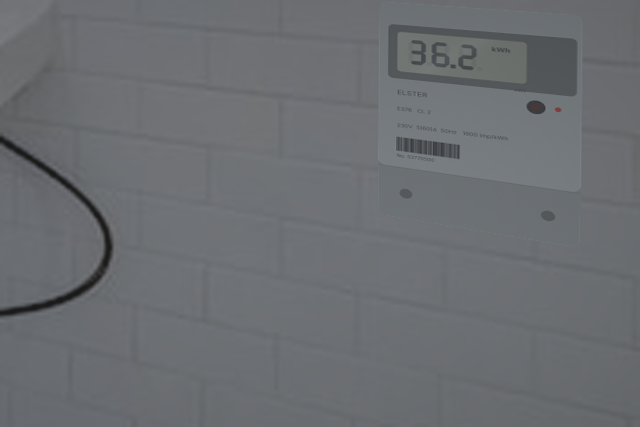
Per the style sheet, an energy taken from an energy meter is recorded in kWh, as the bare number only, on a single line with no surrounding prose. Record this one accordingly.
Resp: 36.2
